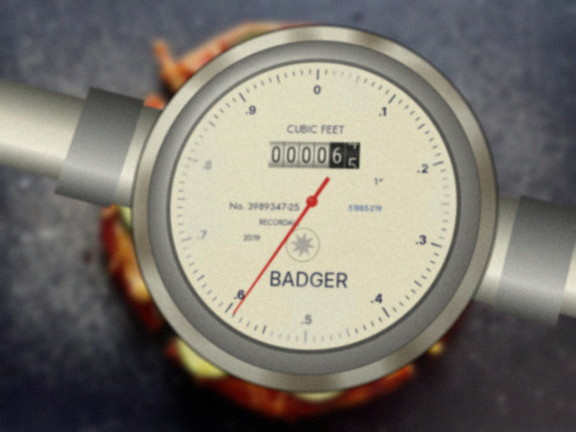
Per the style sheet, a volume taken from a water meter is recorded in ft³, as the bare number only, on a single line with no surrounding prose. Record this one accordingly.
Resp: 64.59
